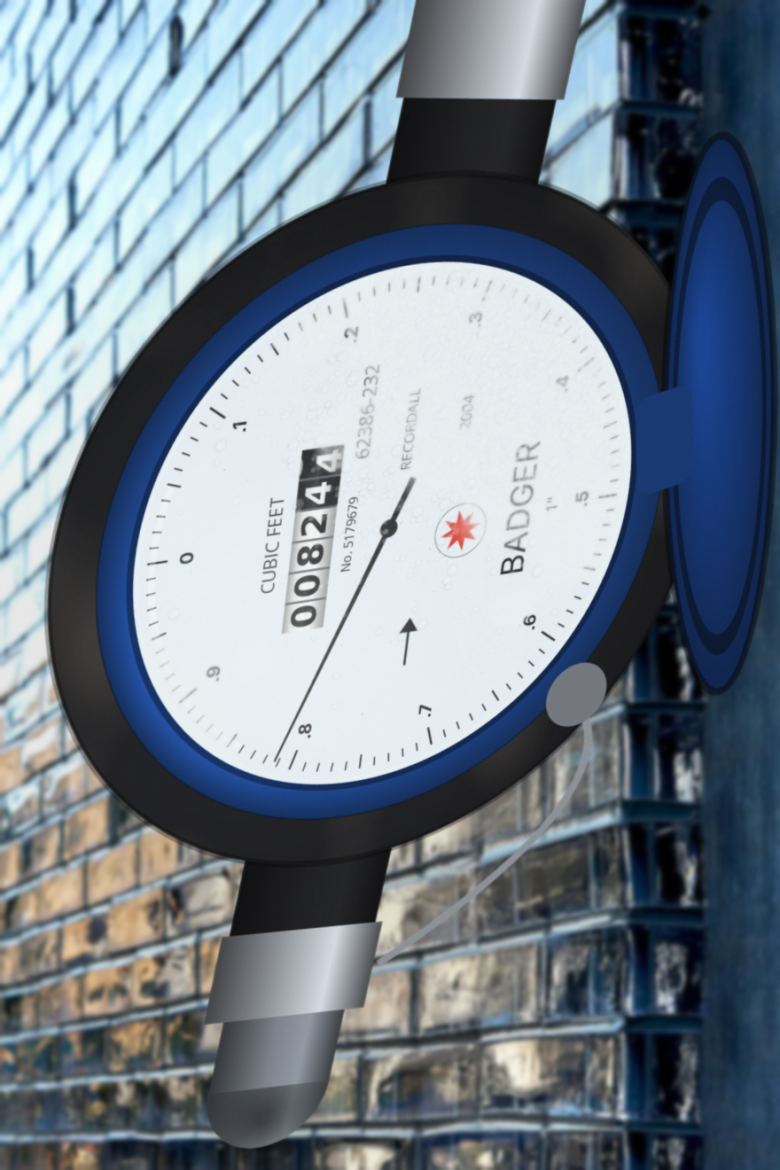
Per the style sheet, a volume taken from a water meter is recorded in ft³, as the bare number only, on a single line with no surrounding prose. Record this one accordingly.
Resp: 8243.81
